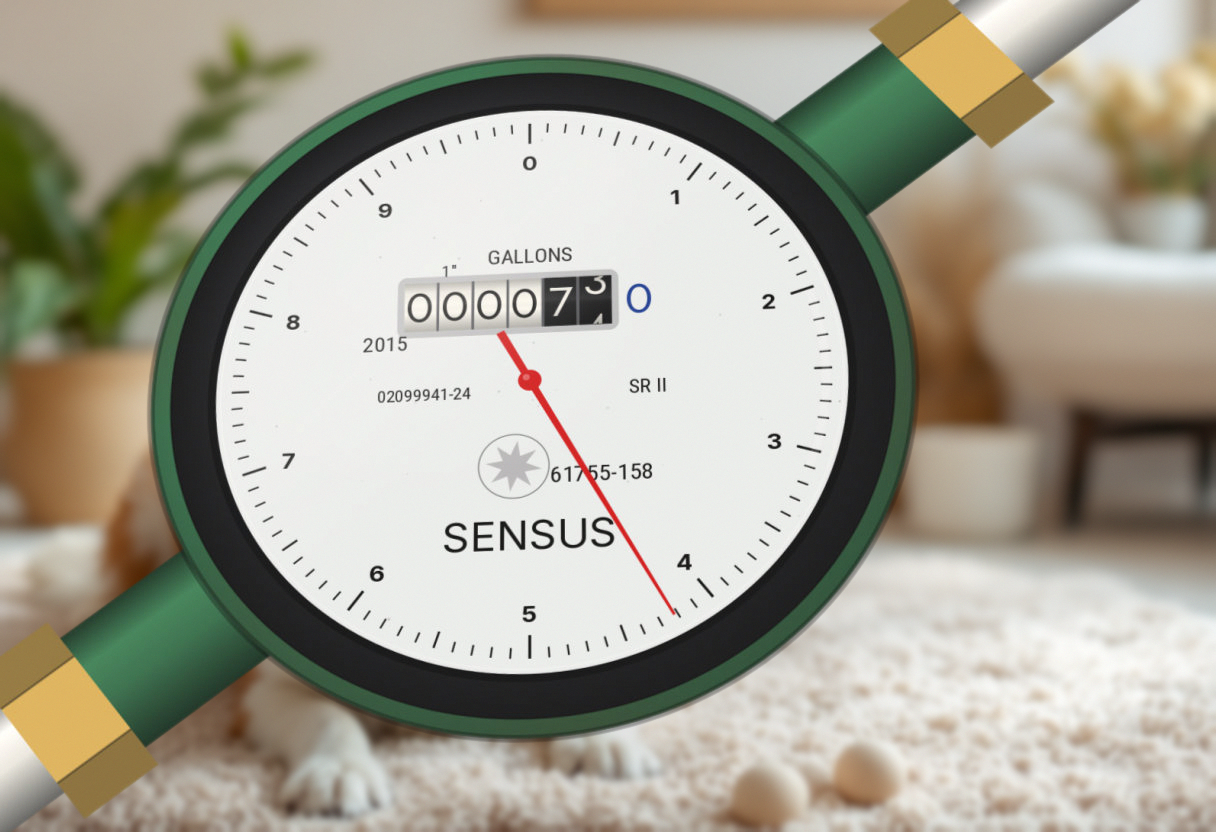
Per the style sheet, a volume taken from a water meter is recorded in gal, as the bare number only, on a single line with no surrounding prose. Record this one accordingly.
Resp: 734.2
